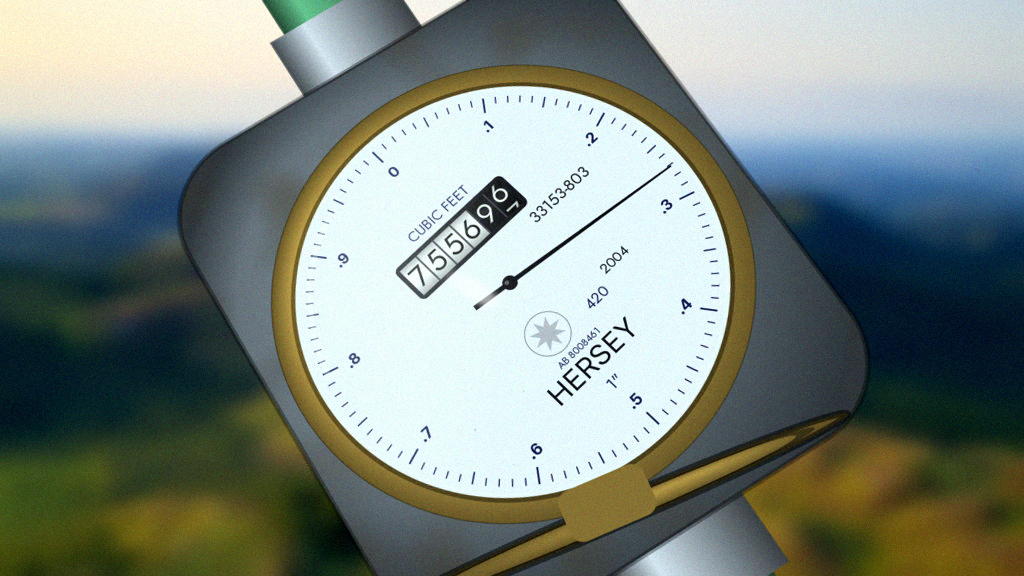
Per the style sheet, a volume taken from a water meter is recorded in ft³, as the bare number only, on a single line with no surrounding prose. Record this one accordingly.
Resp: 755696.27
